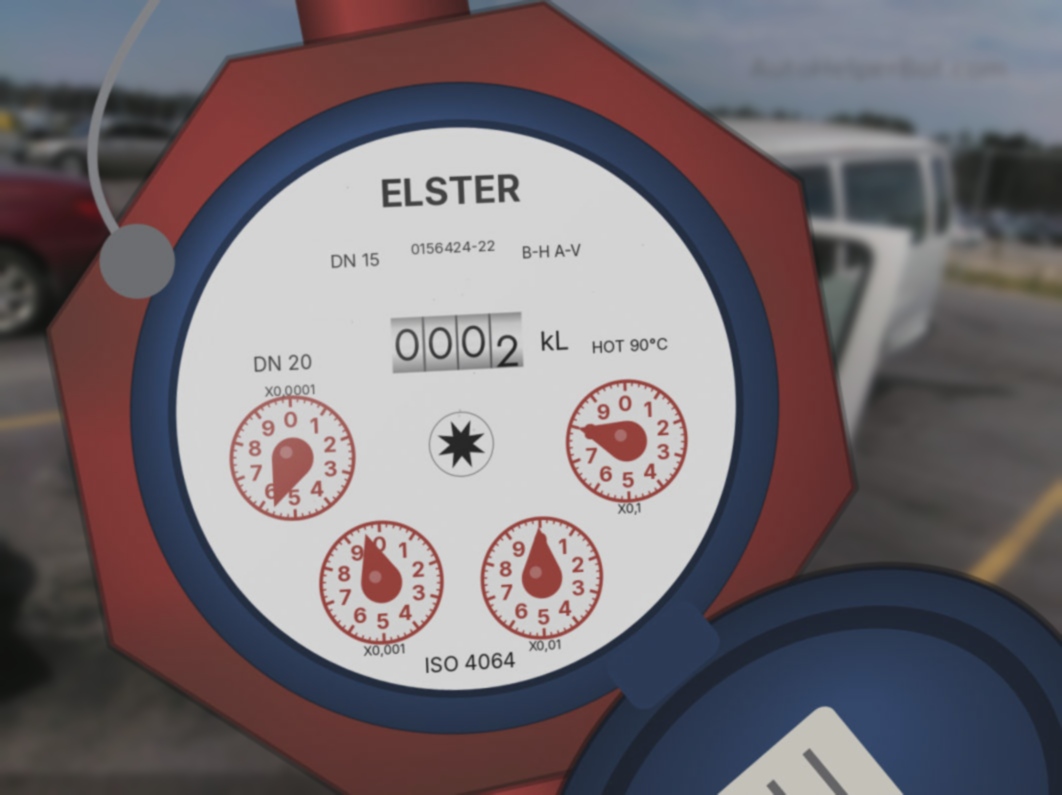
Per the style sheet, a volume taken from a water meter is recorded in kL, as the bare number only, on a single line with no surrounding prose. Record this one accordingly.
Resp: 1.7995
